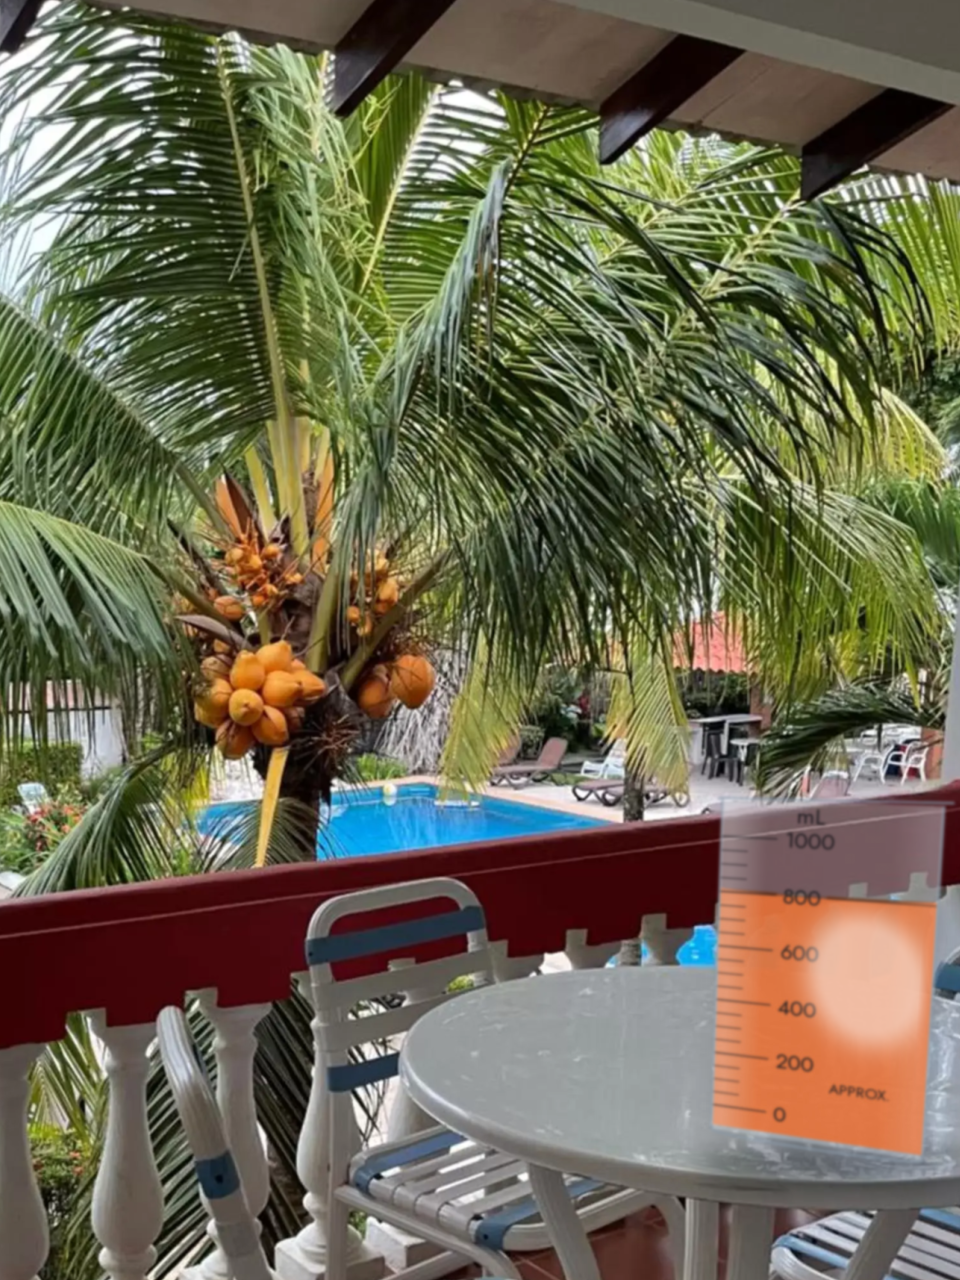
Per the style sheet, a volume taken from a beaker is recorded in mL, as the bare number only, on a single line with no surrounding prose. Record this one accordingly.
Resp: 800
